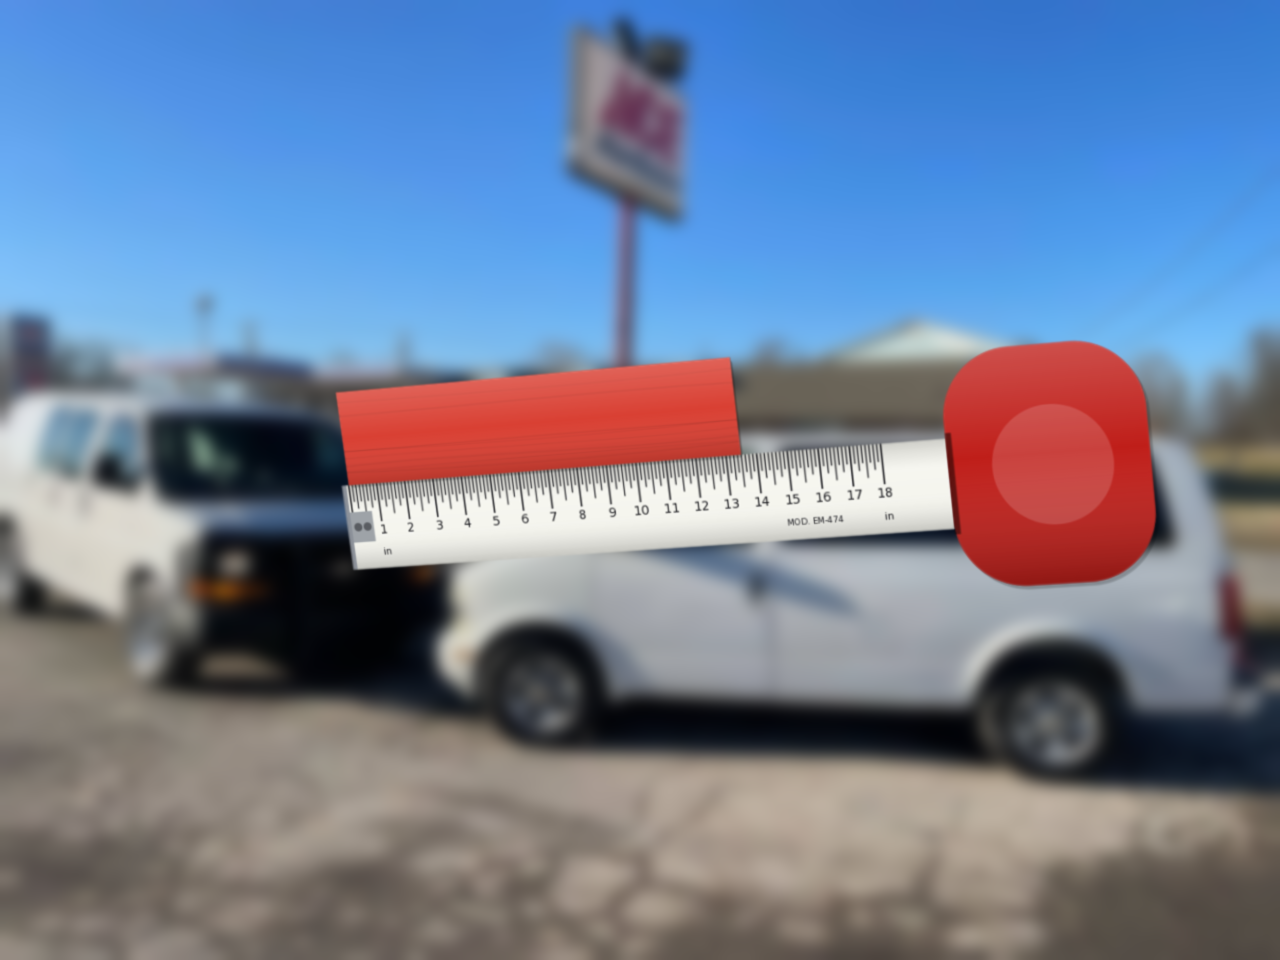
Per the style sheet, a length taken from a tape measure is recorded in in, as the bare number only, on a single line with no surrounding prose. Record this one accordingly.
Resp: 13.5
